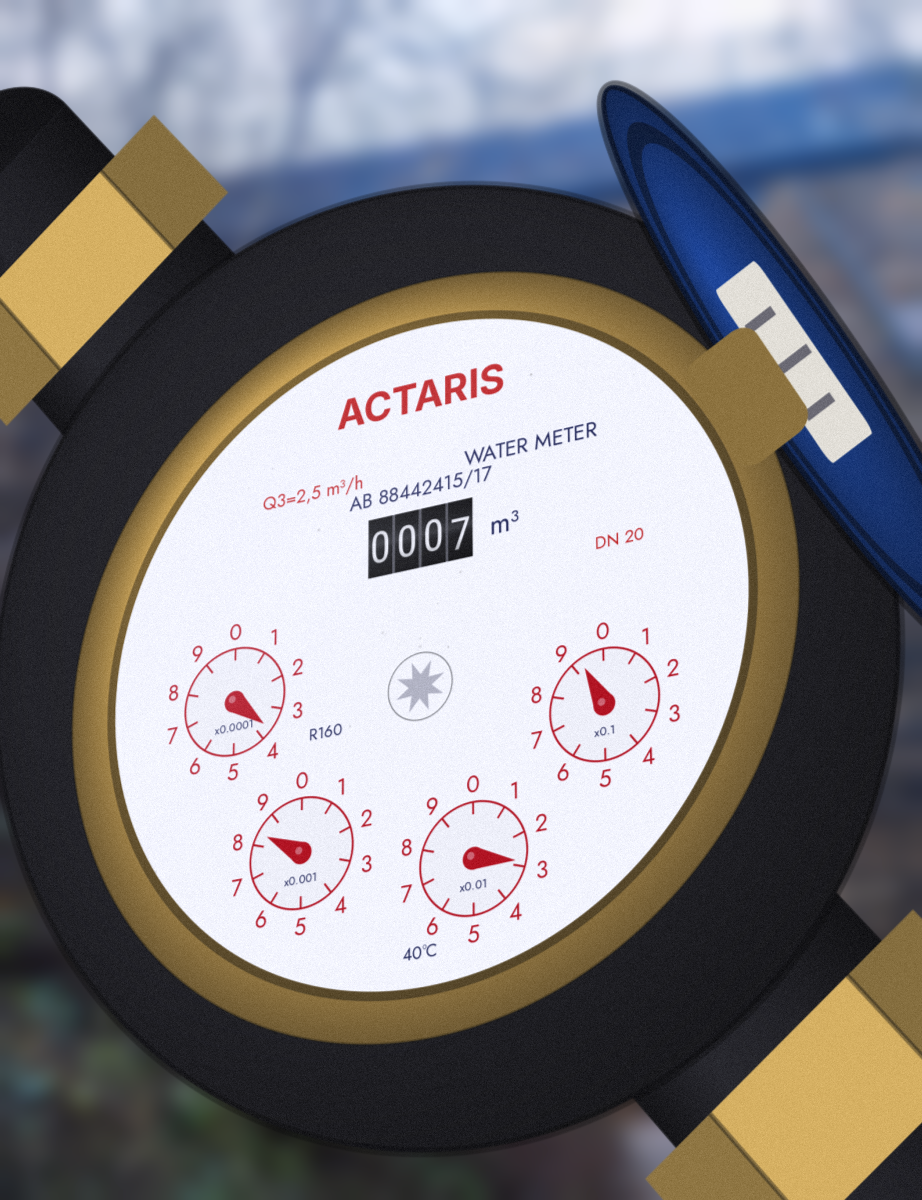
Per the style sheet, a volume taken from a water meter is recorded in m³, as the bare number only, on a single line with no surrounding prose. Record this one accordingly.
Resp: 6.9283
